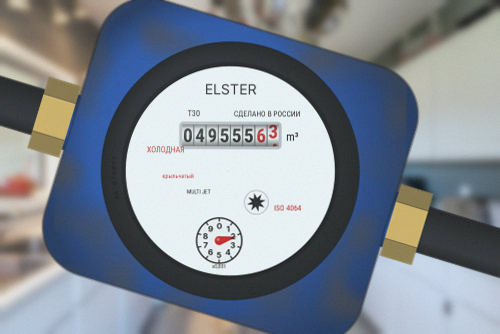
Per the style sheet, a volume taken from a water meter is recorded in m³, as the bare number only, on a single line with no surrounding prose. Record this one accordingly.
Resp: 49555.632
